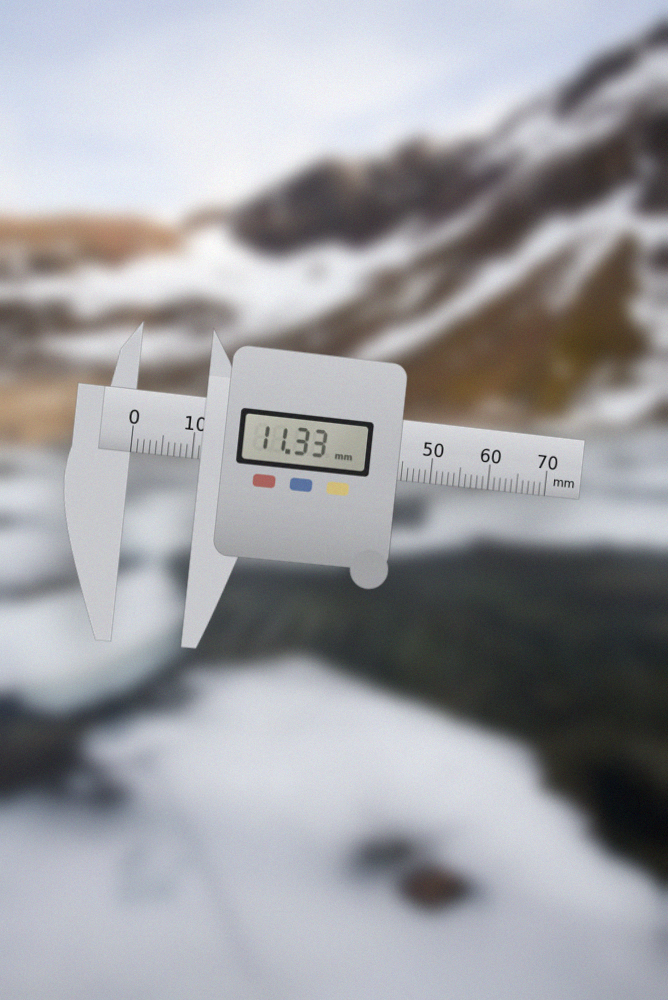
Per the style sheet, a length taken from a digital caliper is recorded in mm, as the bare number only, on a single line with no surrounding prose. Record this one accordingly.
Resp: 11.33
